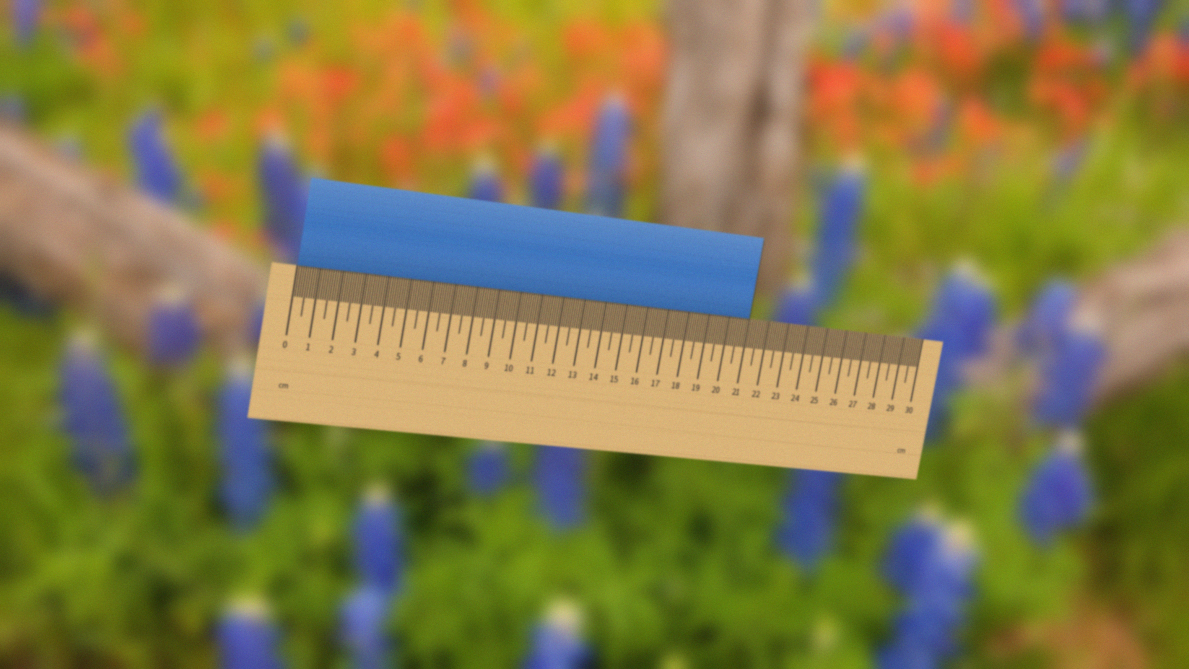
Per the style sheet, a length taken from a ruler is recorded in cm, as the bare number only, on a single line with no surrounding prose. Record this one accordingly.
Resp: 21
